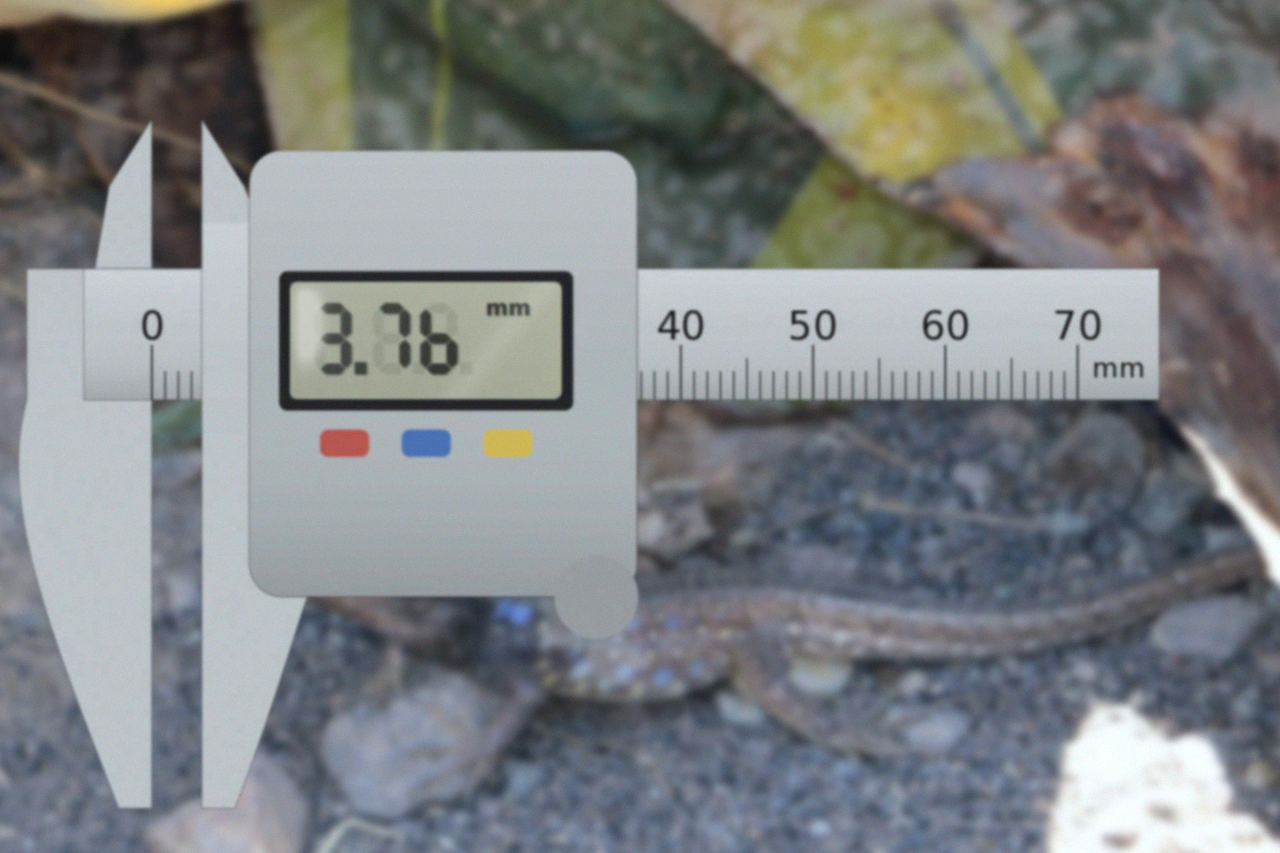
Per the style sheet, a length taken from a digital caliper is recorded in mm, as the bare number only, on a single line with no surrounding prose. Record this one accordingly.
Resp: 3.76
